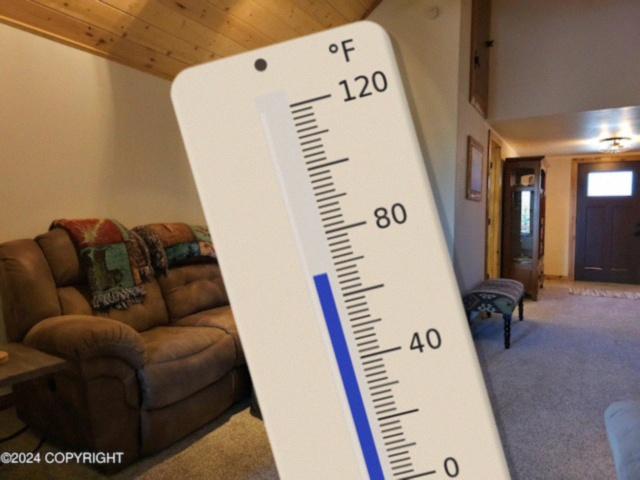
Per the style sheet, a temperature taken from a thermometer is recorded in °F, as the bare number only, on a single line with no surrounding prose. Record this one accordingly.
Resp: 68
